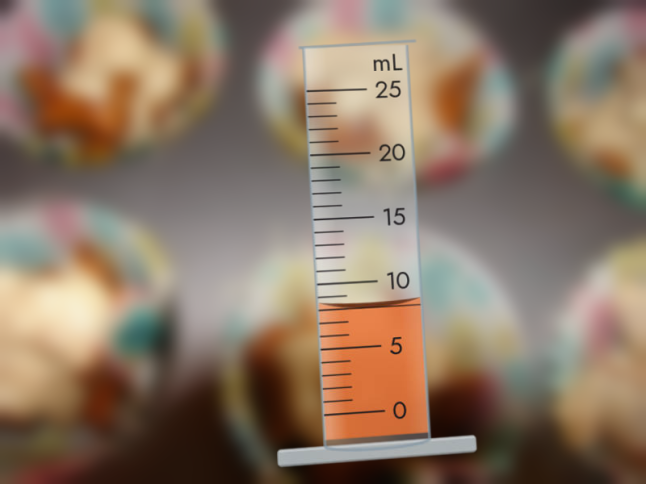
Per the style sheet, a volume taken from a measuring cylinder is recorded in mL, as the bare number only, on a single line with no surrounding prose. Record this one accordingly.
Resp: 8
